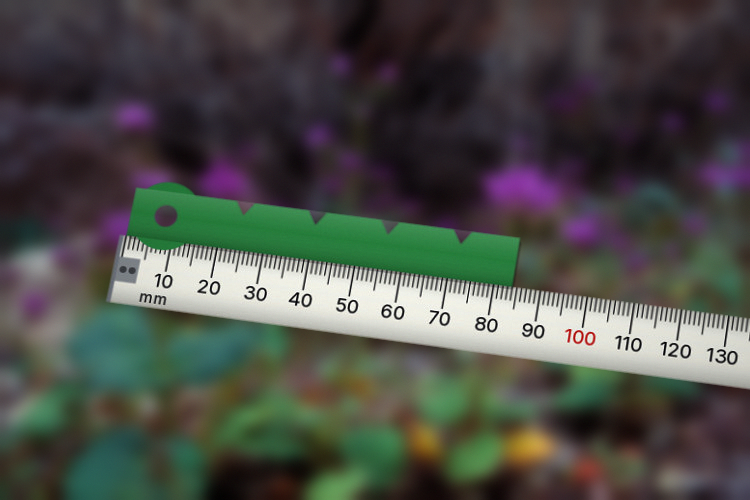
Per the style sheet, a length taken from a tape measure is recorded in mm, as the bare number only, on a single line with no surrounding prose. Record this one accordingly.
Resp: 84
